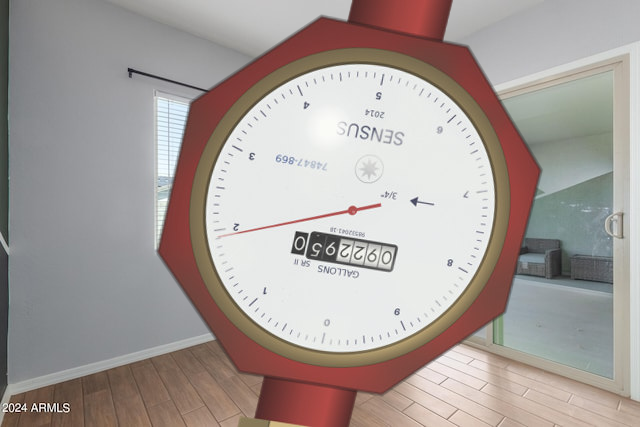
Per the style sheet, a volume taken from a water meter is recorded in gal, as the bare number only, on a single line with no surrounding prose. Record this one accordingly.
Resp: 922951.9
